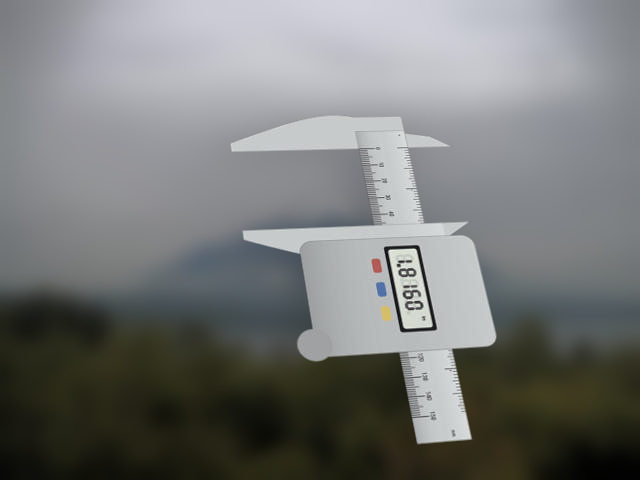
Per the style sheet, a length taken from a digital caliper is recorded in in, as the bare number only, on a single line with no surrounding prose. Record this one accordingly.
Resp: 1.8160
